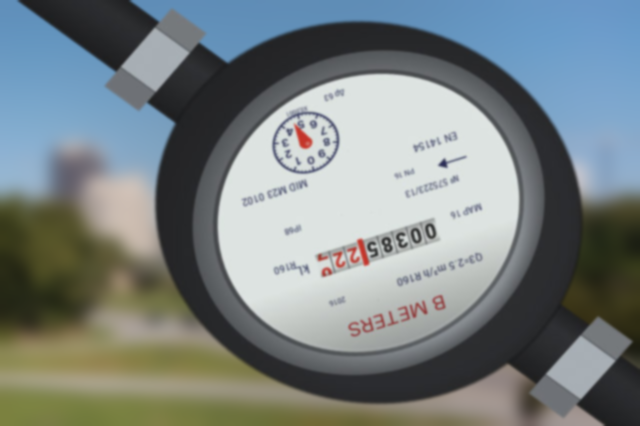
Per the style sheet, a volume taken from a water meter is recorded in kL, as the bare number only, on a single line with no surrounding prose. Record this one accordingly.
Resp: 385.2264
